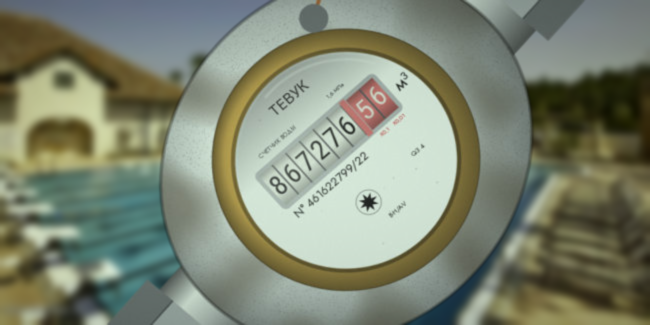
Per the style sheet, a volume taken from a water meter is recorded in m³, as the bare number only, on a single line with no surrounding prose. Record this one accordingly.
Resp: 867276.56
